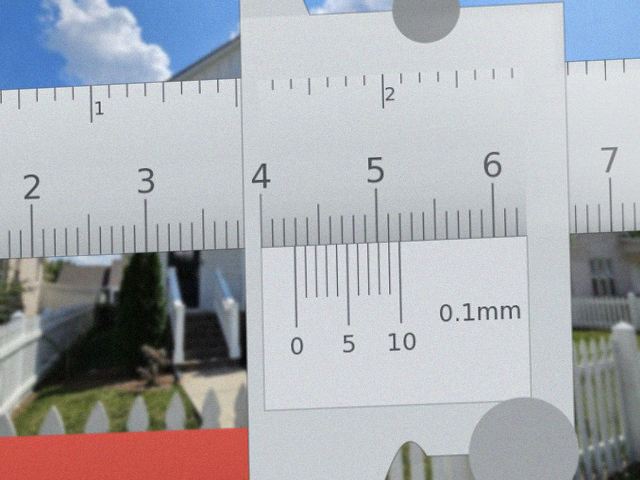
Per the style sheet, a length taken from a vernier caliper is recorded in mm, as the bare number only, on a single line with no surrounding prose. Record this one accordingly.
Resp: 42.9
